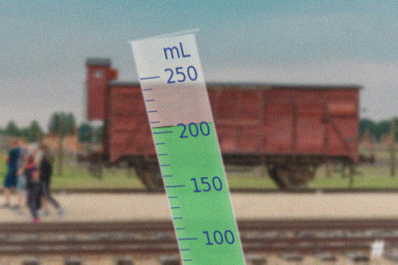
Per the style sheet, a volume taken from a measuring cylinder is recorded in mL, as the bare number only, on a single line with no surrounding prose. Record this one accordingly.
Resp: 205
